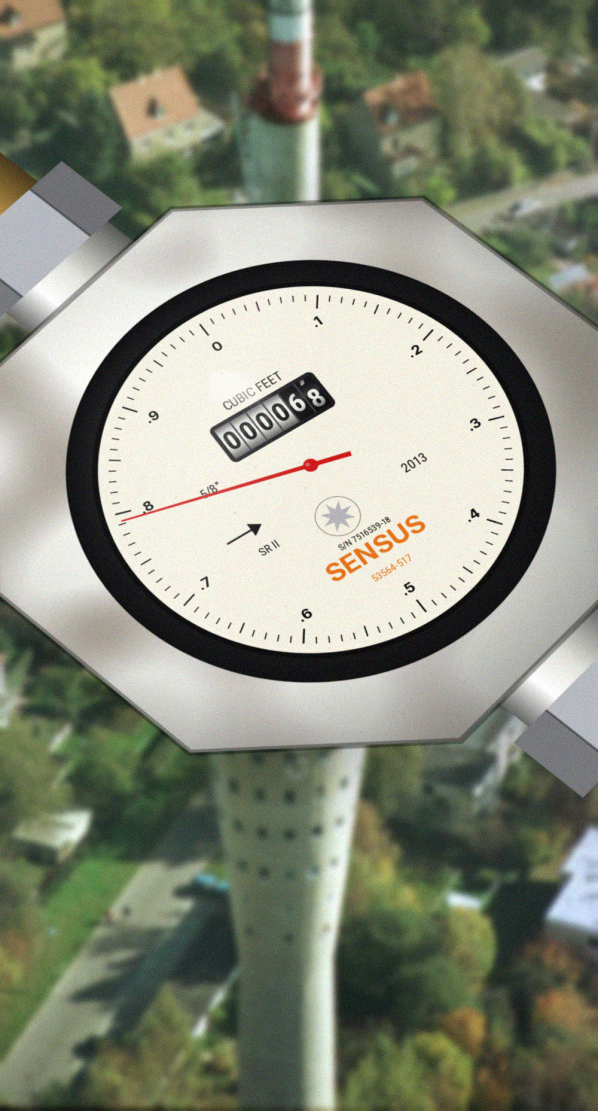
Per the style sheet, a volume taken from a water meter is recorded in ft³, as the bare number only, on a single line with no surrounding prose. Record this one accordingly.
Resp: 67.79
